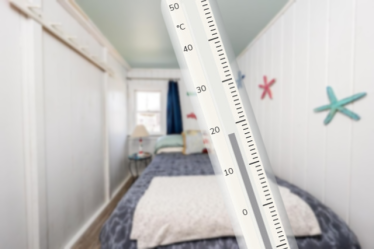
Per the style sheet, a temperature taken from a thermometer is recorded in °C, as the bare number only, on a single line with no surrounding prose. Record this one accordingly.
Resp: 18
